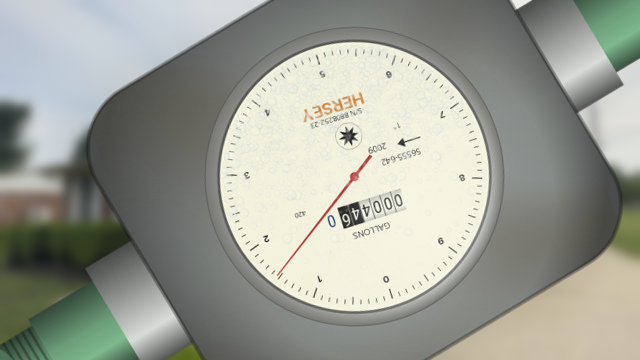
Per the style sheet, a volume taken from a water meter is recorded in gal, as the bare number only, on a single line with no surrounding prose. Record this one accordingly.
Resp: 4461.5
